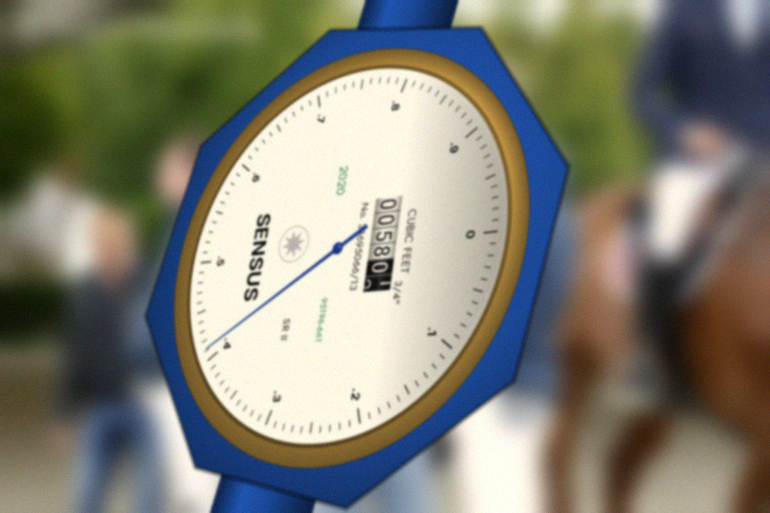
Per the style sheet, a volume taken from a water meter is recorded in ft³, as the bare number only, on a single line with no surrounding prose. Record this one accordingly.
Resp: 5801.41
